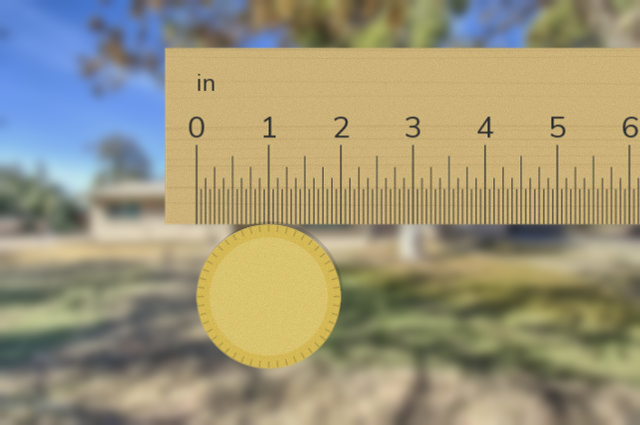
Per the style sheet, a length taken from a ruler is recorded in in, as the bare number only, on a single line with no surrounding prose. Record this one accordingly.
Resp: 2
